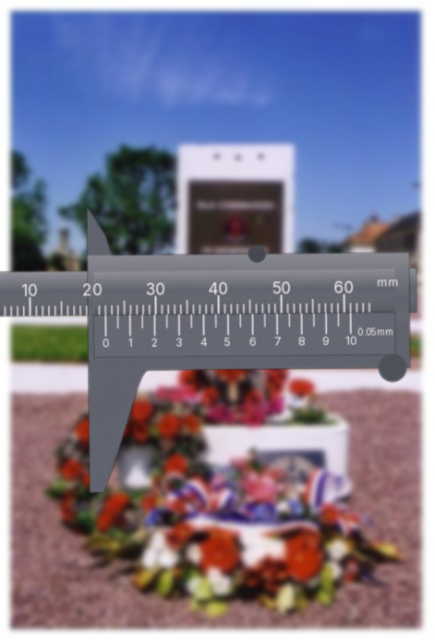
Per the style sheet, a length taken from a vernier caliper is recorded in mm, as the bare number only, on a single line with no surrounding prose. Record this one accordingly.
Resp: 22.0
